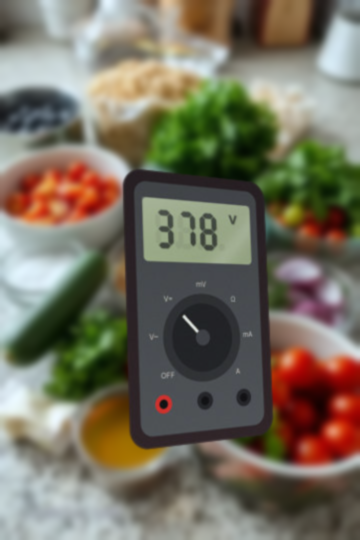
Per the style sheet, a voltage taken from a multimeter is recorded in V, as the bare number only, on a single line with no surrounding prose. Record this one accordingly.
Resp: 378
